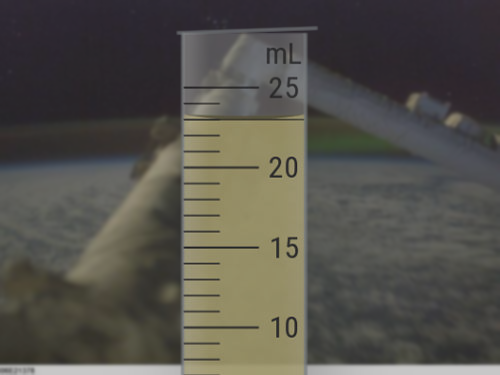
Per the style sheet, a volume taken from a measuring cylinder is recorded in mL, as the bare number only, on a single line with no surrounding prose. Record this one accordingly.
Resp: 23
